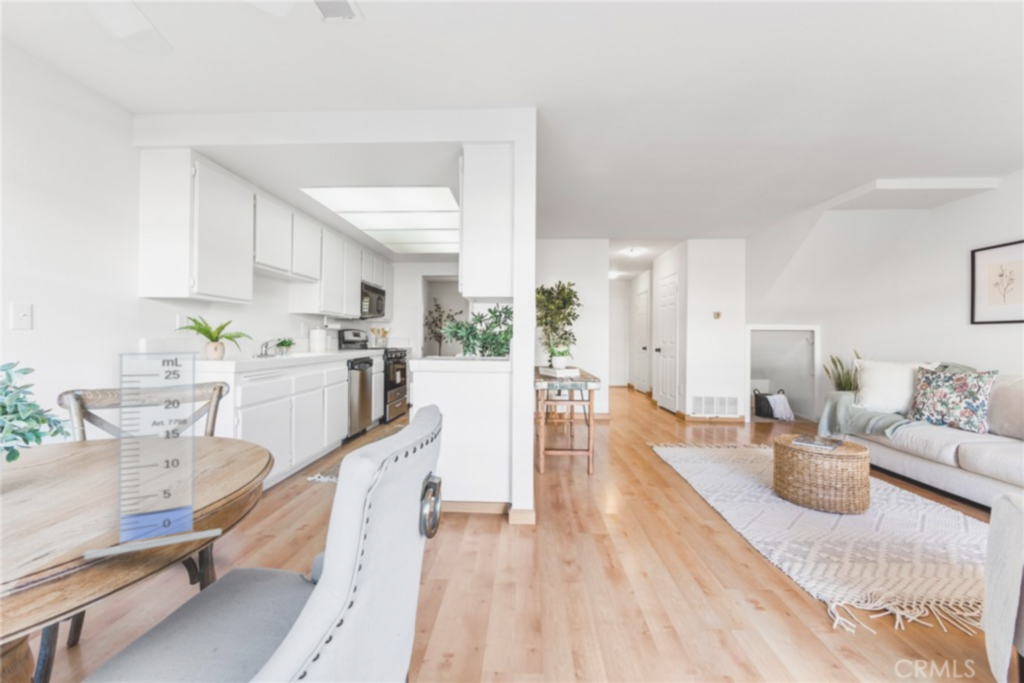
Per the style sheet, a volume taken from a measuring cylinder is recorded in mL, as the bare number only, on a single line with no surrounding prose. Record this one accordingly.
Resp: 2
